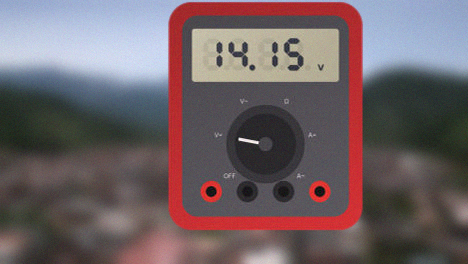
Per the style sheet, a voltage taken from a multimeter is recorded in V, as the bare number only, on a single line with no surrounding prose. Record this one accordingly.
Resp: 14.15
